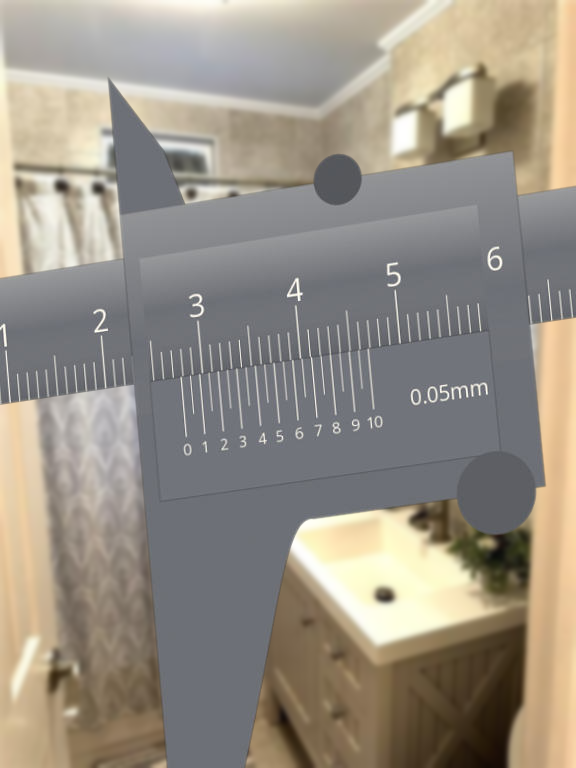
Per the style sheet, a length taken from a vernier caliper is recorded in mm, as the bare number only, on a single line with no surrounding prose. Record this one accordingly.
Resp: 27.8
